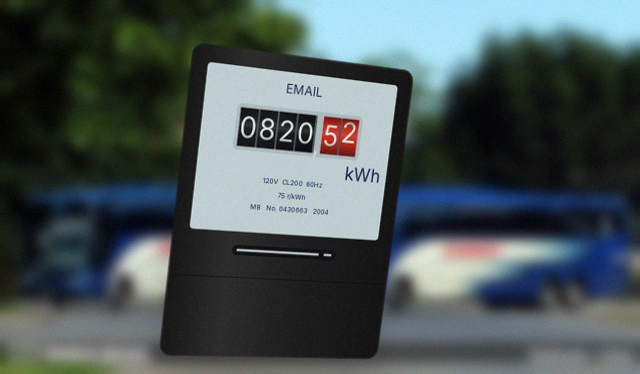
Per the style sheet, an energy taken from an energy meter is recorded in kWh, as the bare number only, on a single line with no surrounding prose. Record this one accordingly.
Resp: 820.52
